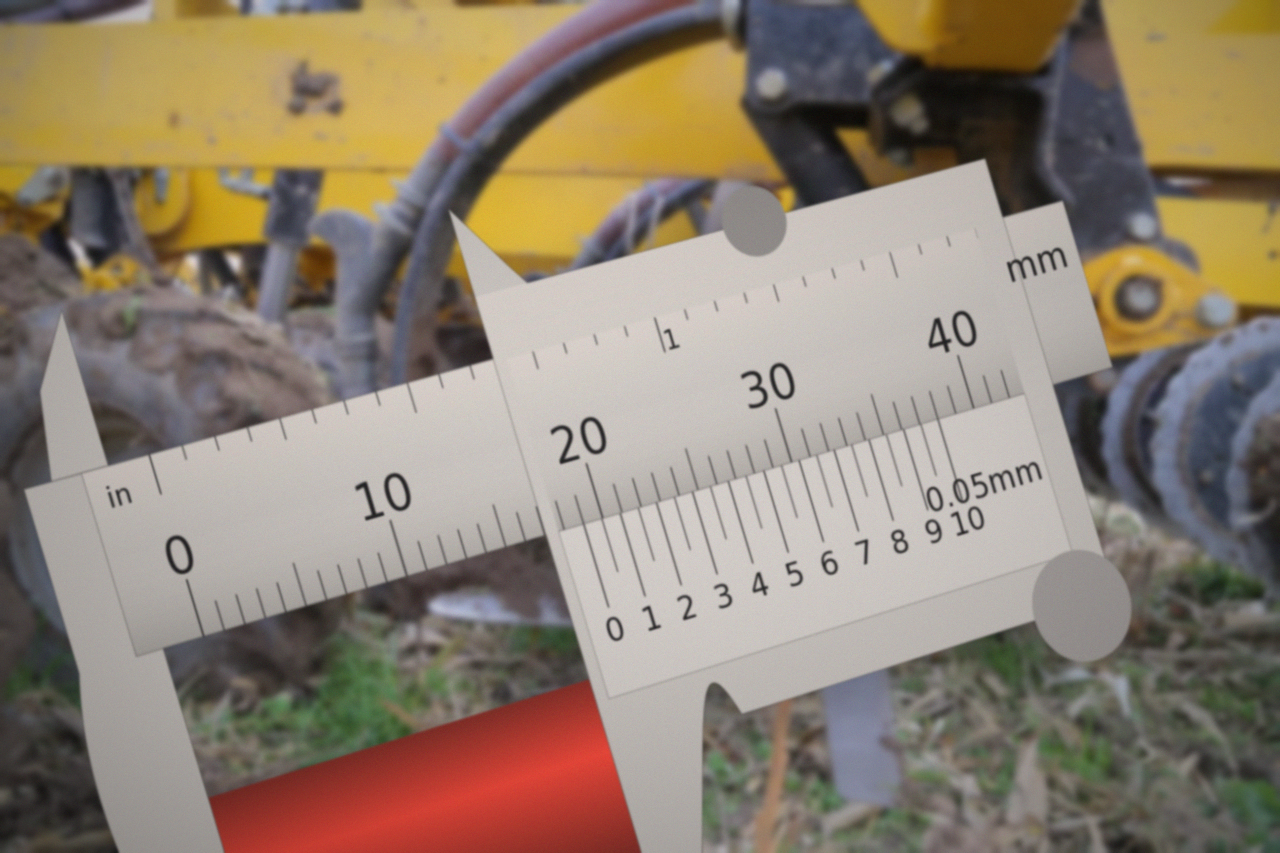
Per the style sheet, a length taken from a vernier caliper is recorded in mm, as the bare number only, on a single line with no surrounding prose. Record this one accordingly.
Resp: 19.0
